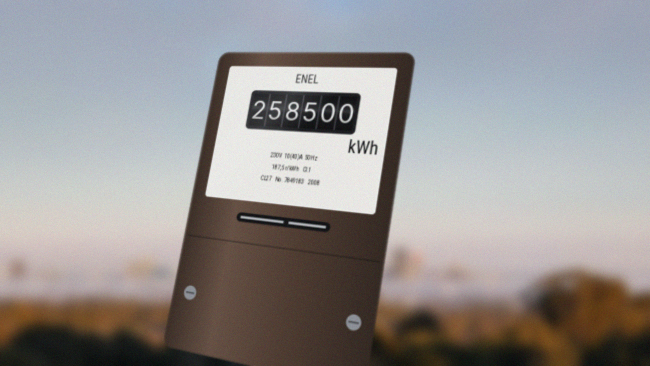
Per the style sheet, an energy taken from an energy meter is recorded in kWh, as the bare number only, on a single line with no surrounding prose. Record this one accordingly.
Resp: 258500
